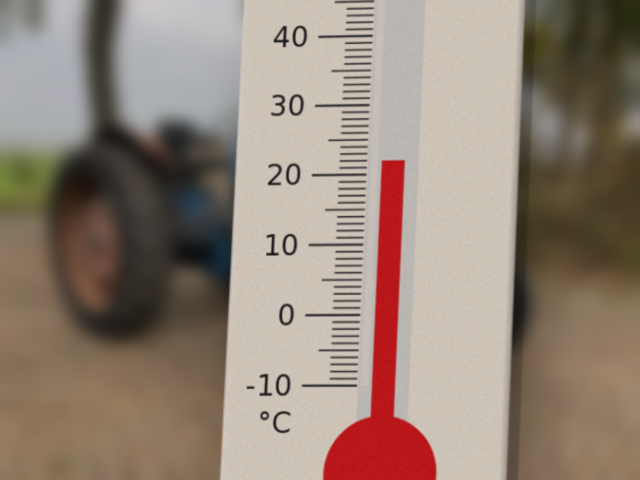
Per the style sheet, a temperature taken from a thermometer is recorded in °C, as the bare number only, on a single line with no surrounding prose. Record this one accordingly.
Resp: 22
